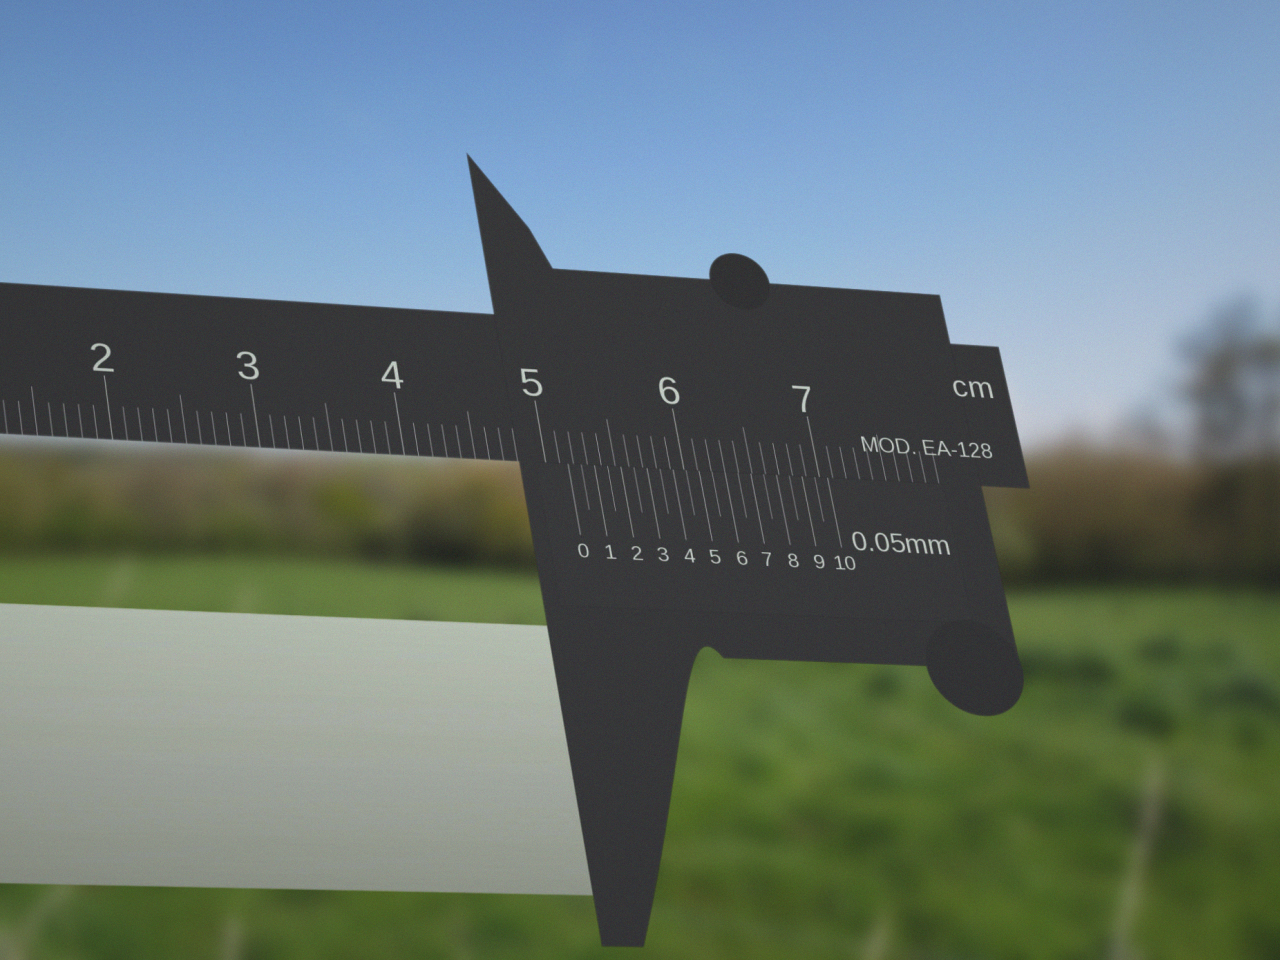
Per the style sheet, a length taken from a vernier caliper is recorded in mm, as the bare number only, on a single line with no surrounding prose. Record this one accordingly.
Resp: 51.6
